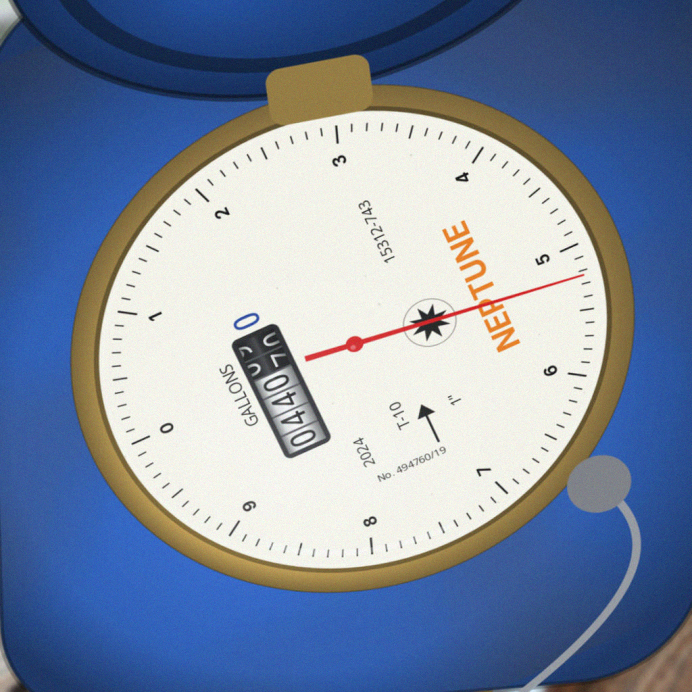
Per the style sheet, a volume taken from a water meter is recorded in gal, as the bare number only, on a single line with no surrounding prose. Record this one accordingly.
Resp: 440695.2
